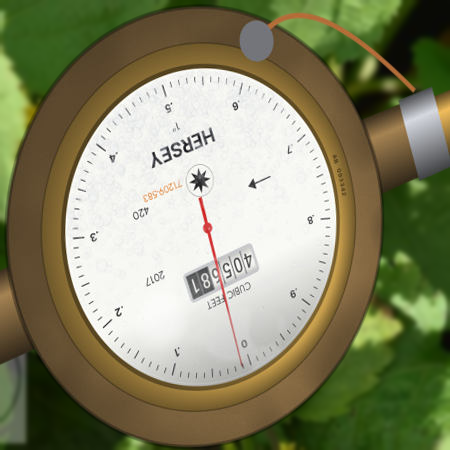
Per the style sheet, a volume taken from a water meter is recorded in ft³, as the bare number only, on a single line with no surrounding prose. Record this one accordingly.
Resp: 405681.01
